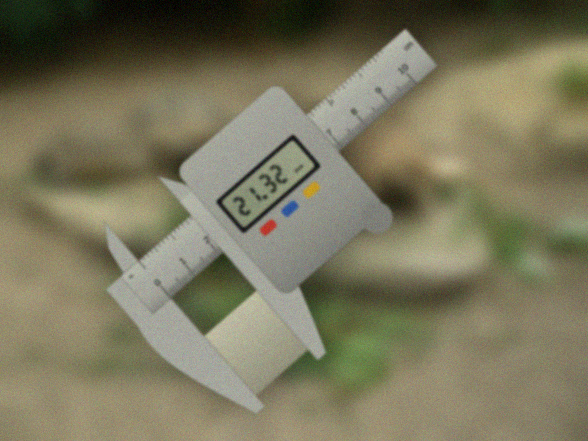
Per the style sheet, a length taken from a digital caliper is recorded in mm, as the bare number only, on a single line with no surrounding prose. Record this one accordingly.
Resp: 21.32
